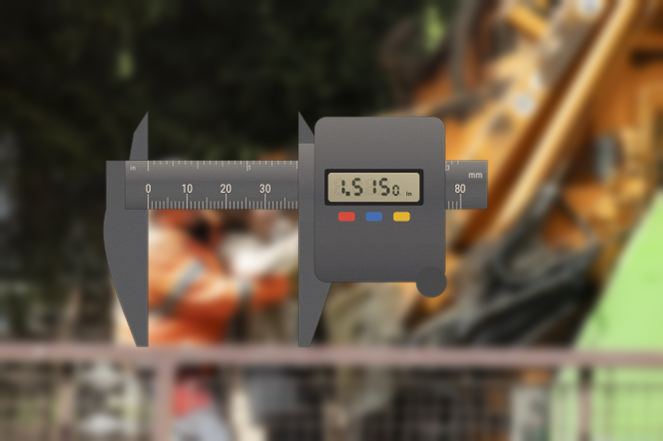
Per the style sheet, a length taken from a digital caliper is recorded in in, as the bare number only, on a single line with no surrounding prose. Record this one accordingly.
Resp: 1.5150
